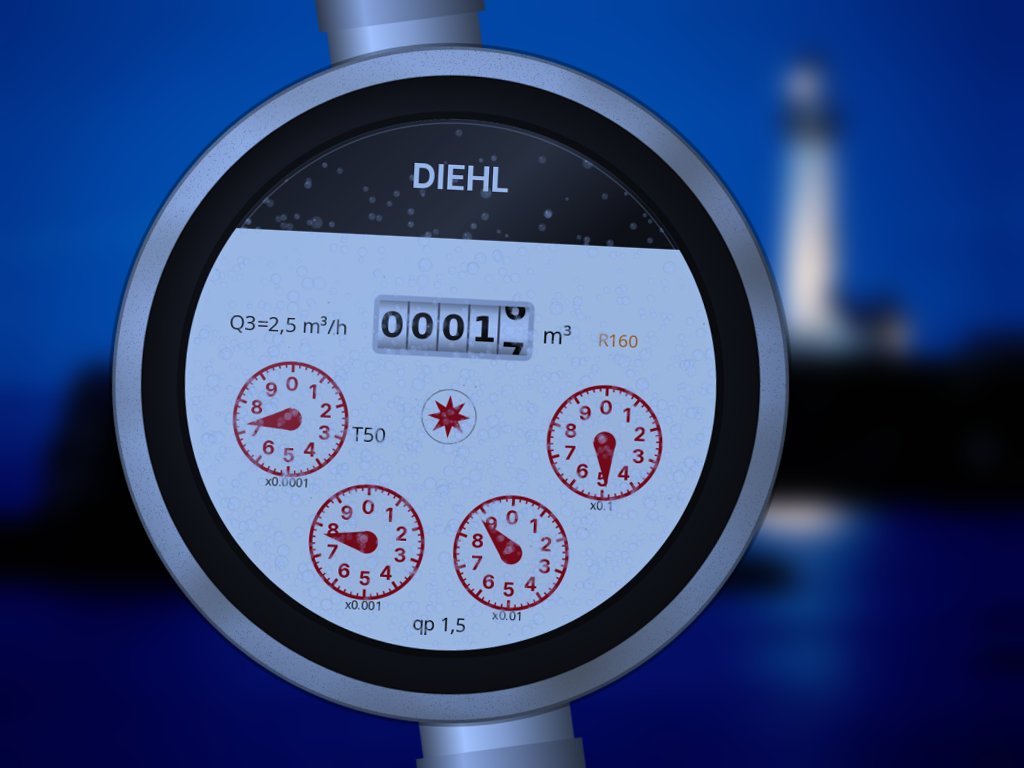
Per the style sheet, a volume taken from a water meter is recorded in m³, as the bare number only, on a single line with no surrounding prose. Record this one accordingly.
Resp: 16.4877
